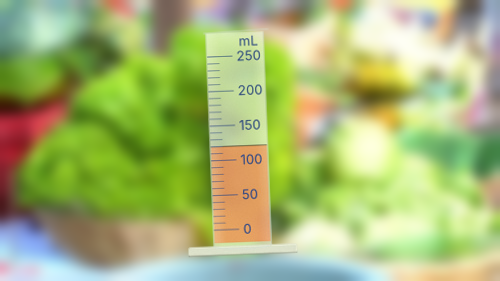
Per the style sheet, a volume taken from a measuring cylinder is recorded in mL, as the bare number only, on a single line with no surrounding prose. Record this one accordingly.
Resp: 120
